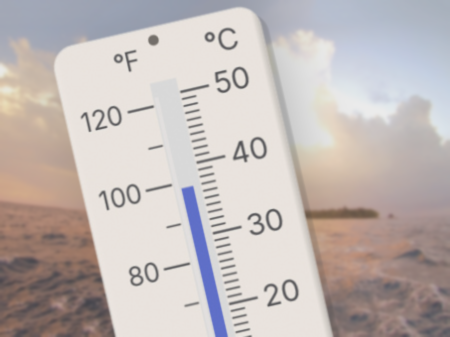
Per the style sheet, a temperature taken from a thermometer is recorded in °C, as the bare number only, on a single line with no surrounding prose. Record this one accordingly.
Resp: 37
